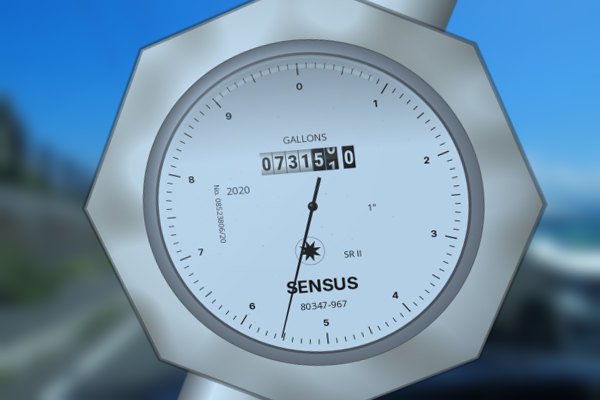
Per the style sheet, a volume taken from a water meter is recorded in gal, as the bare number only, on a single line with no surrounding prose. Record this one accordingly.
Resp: 731505.5
